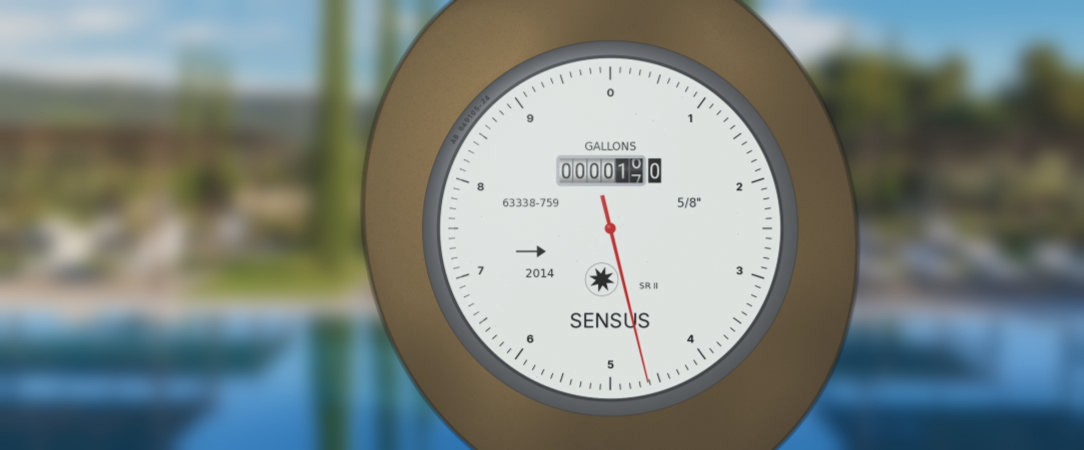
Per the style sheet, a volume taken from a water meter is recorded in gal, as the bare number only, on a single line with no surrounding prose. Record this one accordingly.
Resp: 164.6
